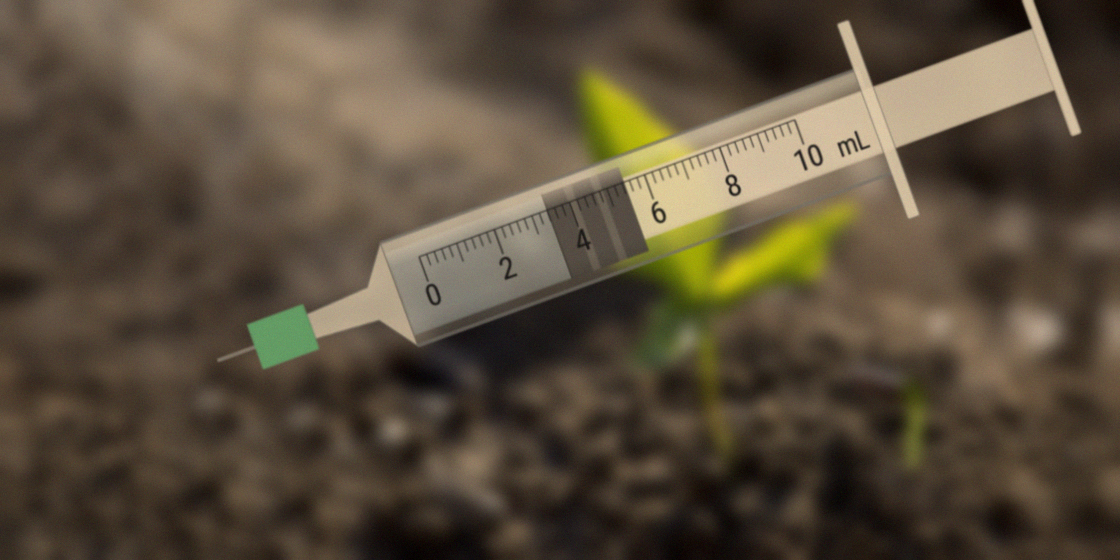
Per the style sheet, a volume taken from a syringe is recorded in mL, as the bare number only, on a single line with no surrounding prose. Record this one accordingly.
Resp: 3.4
